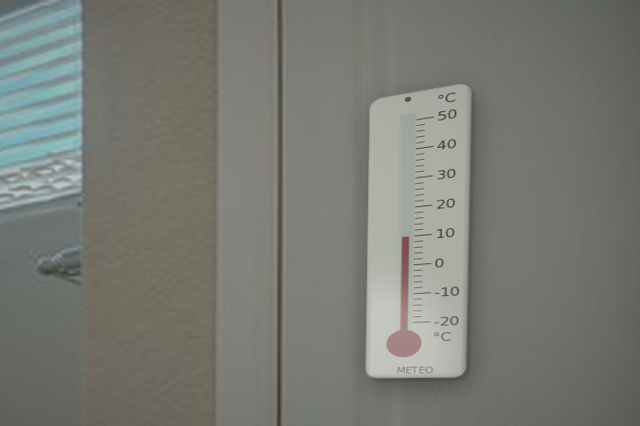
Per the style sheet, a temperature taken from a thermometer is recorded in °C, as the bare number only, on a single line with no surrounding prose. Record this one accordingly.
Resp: 10
